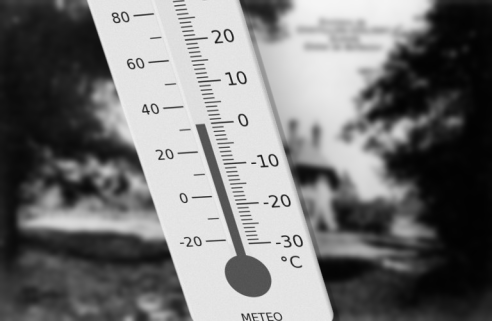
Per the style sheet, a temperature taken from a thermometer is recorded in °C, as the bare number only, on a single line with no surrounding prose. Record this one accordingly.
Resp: 0
